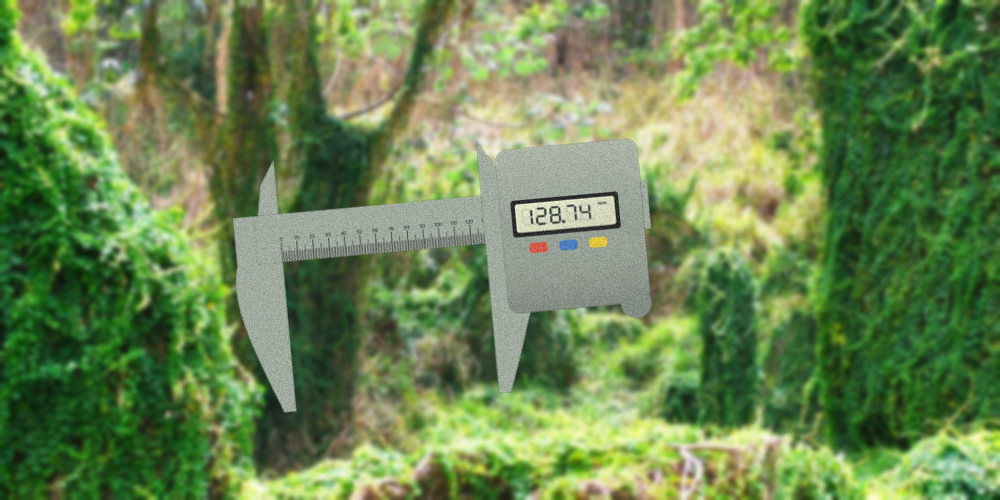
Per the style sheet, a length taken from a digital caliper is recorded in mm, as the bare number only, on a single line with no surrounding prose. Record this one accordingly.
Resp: 128.74
